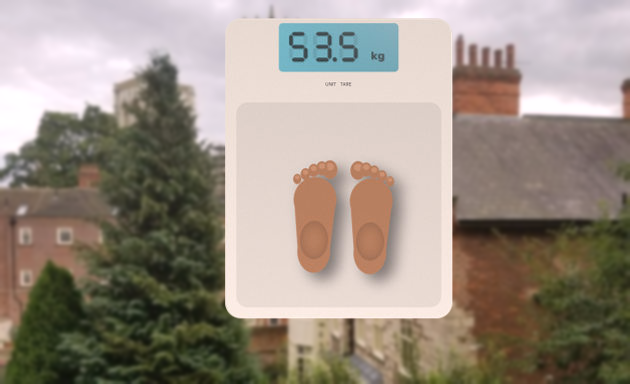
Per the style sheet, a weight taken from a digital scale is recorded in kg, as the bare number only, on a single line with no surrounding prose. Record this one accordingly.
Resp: 53.5
